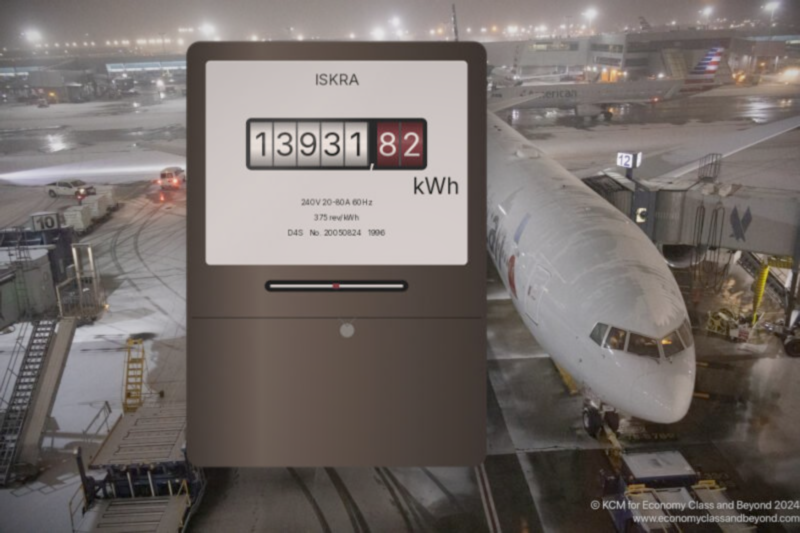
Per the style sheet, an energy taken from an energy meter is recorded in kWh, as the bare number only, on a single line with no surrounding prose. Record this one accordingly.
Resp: 13931.82
